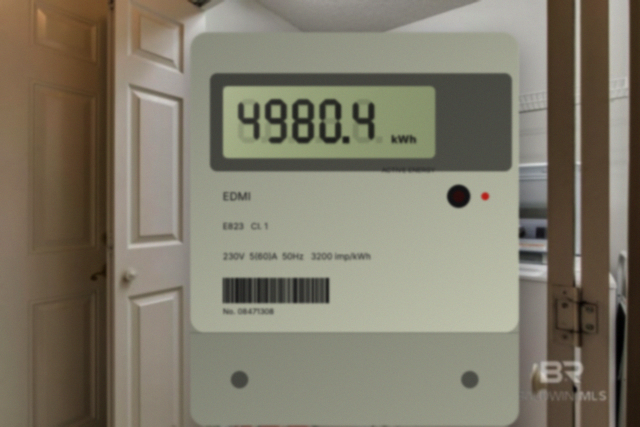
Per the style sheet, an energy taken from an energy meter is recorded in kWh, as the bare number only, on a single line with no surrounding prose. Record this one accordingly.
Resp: 4980.4
